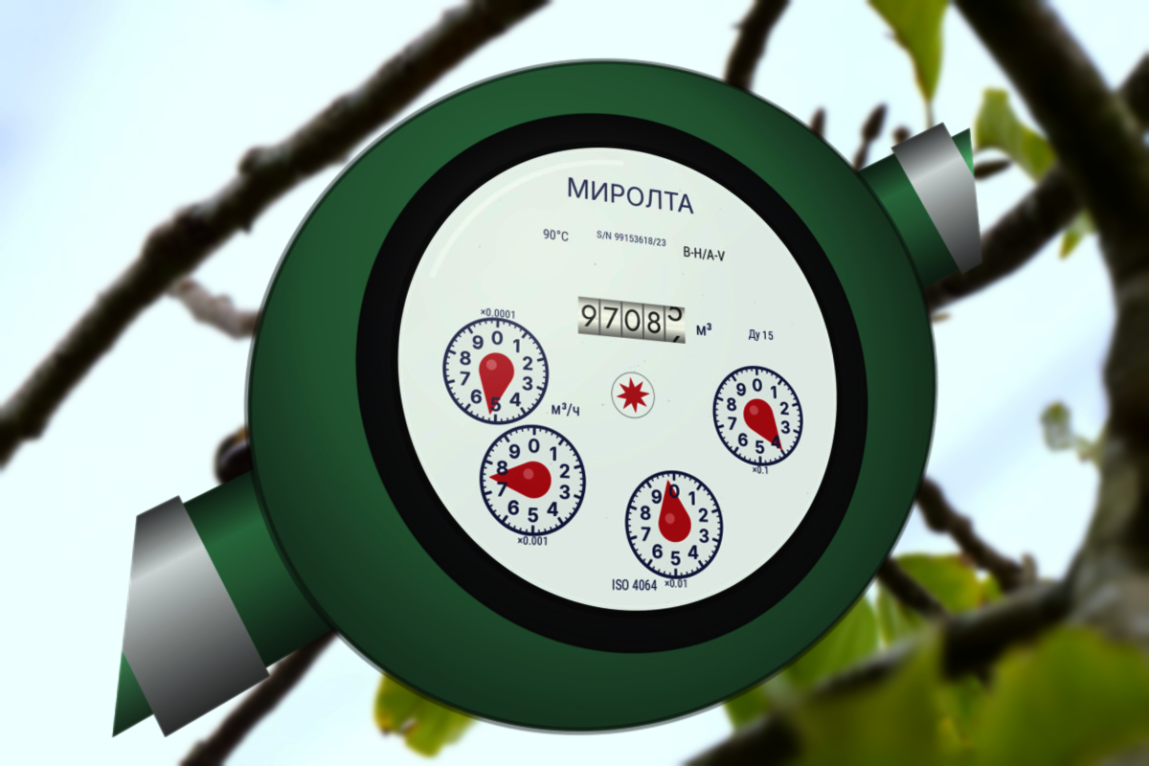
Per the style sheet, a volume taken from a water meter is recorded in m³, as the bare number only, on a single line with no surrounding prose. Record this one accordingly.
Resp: 97085.3975
